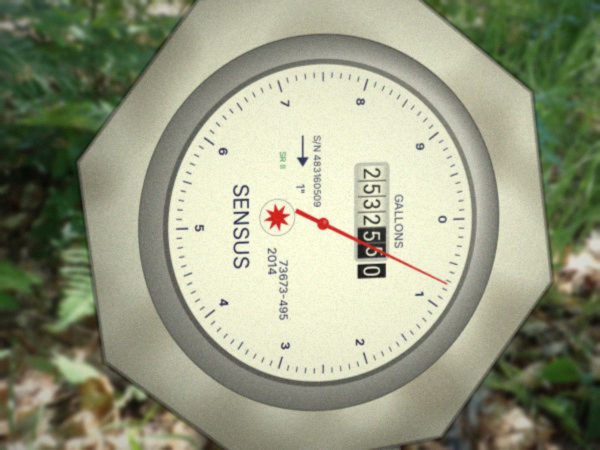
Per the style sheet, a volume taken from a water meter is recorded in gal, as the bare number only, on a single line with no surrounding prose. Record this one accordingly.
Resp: 2532550.7
